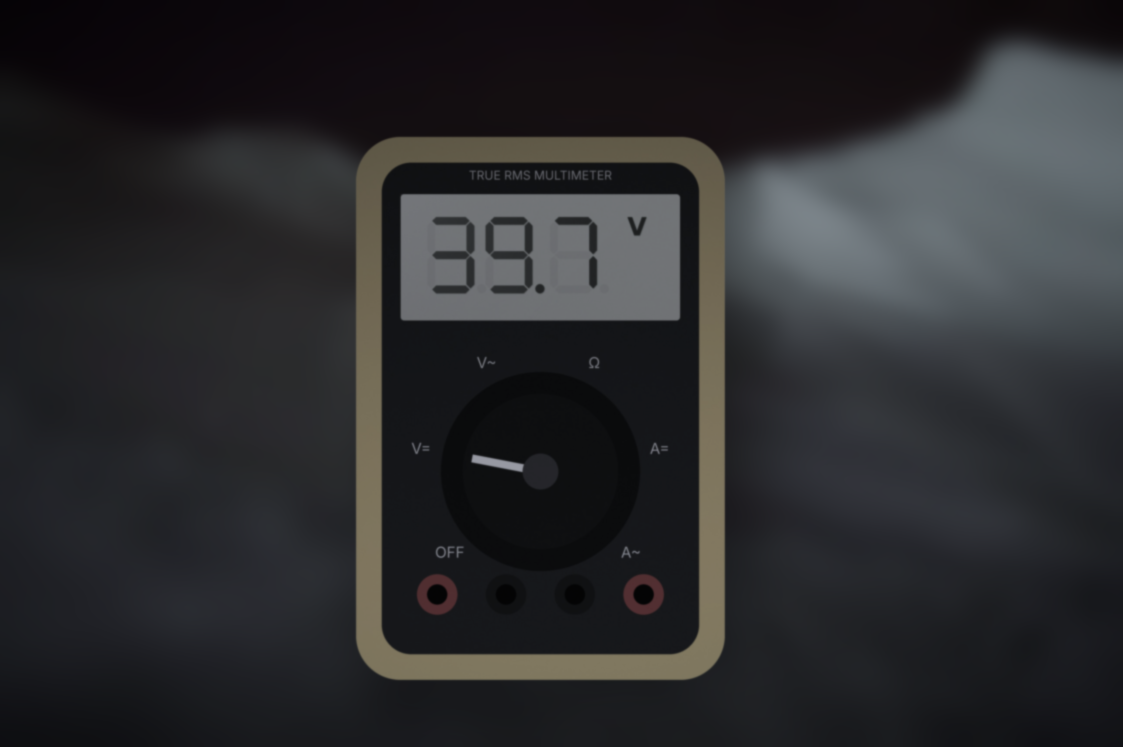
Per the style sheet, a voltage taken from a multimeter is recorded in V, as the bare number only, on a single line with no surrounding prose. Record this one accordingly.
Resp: 39.7
